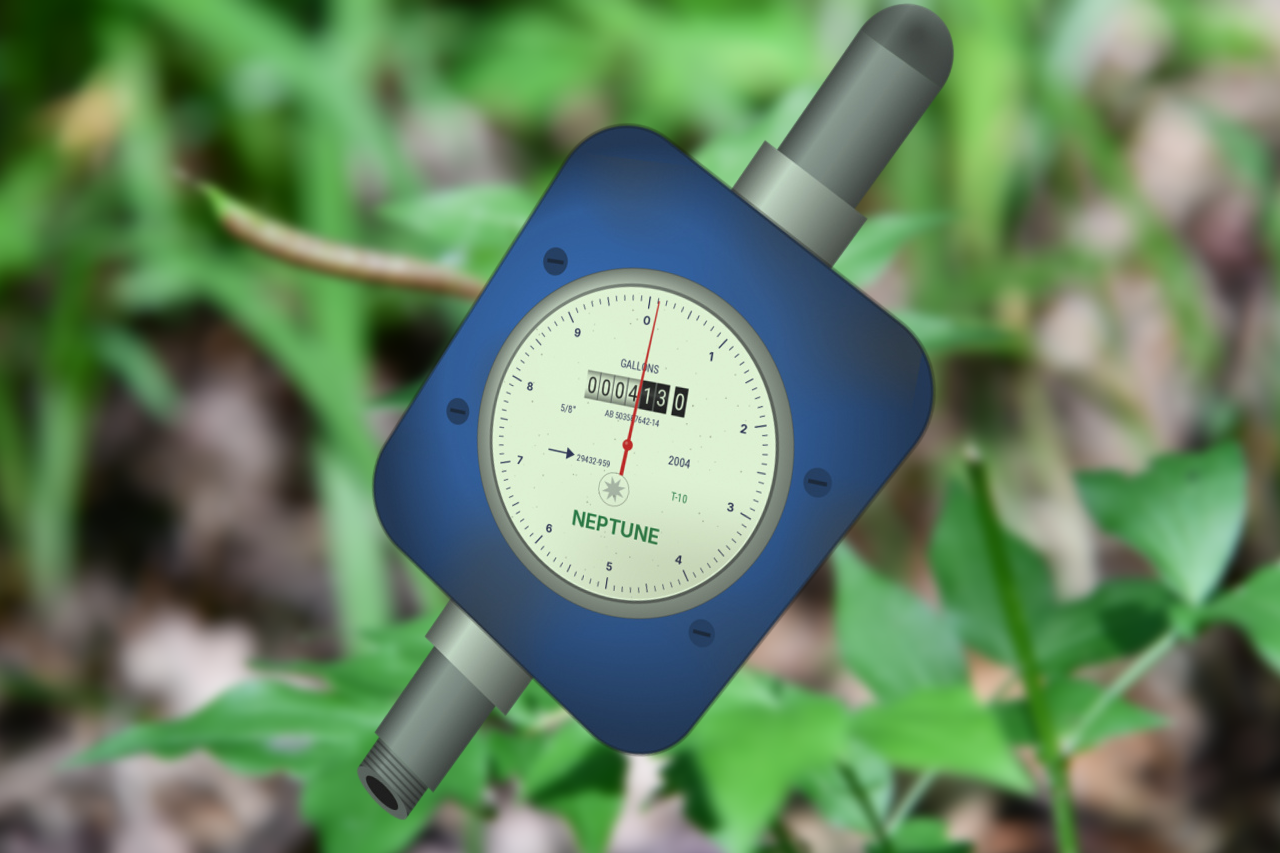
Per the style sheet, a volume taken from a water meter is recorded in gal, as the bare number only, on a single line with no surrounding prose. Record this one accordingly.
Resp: 4130.1
